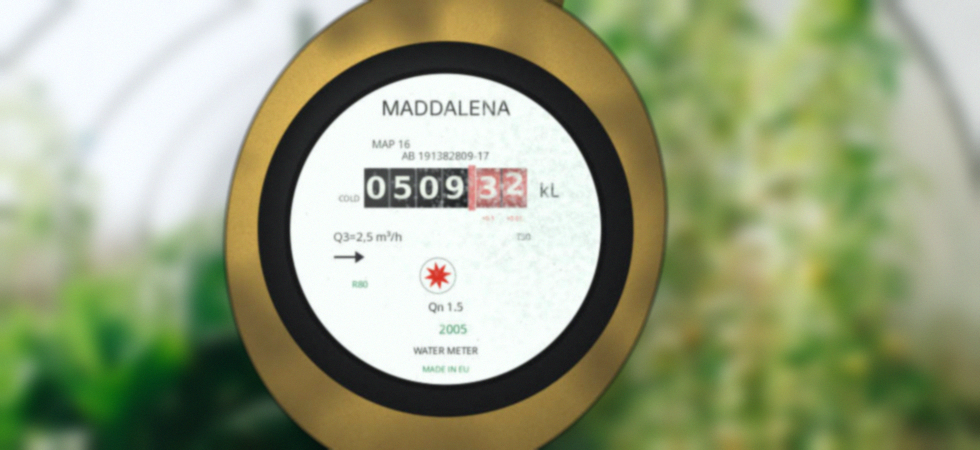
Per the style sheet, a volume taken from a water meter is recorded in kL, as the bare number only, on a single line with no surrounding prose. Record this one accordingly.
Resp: 509.32
